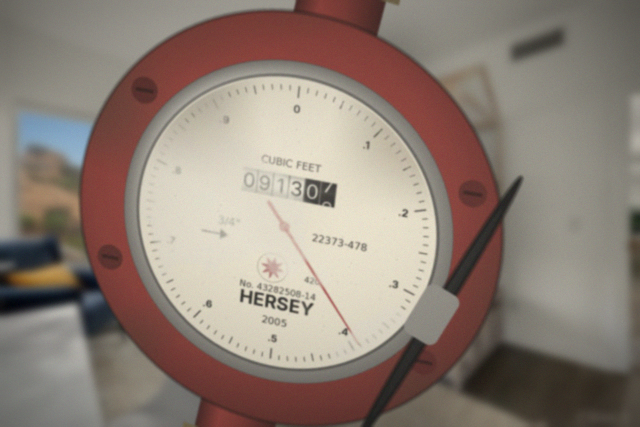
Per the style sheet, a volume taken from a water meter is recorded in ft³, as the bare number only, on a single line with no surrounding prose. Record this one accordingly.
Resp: 91307.39
